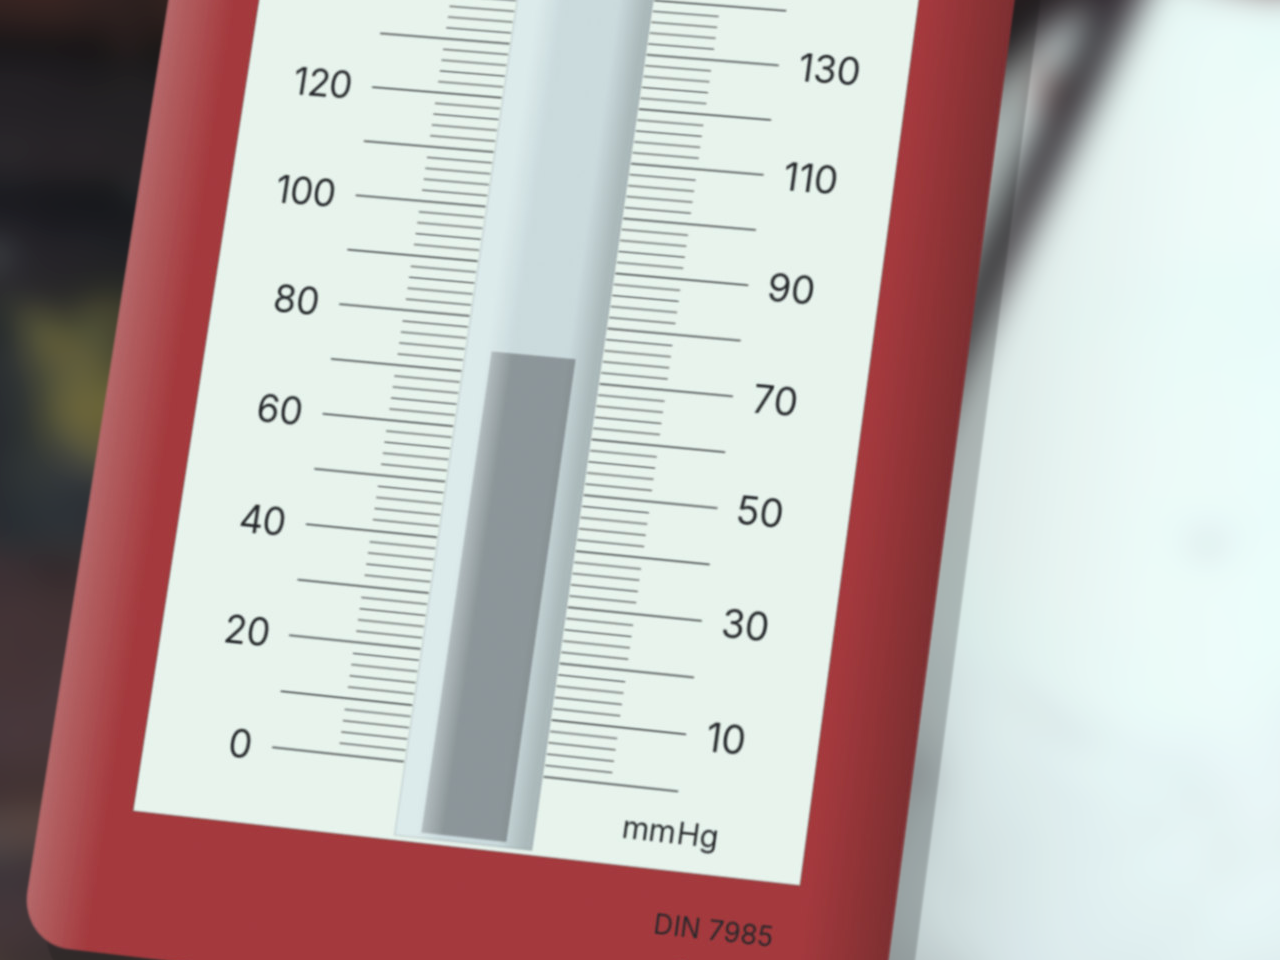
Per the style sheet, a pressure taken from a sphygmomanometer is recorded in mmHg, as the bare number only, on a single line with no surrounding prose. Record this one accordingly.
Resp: 74
